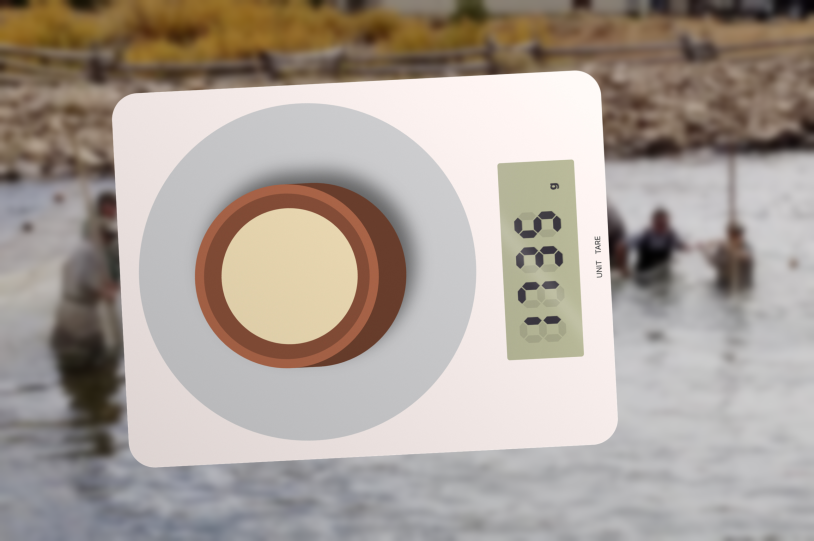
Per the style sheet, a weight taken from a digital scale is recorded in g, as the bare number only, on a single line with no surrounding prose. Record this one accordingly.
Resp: 1735
